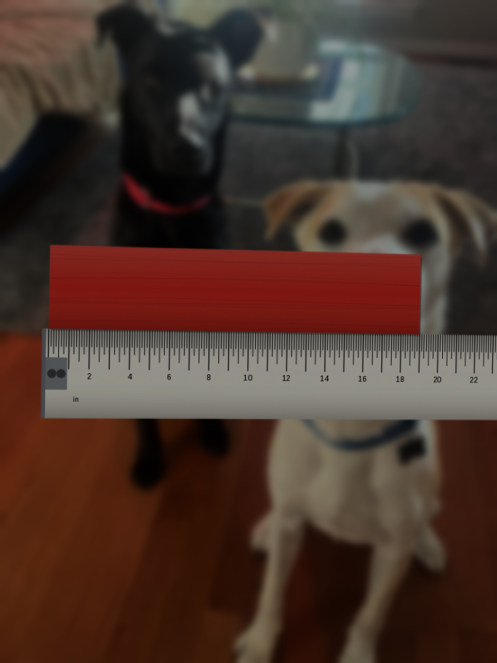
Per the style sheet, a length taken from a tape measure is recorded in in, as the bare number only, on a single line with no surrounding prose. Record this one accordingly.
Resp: 19
